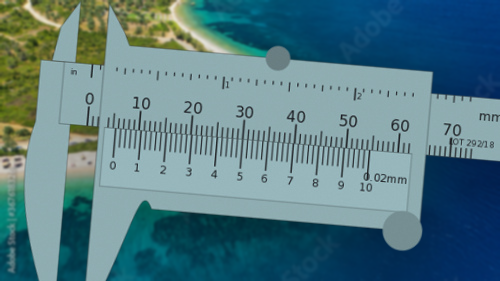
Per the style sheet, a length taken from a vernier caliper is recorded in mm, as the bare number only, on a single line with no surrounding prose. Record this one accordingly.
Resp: 5.5
